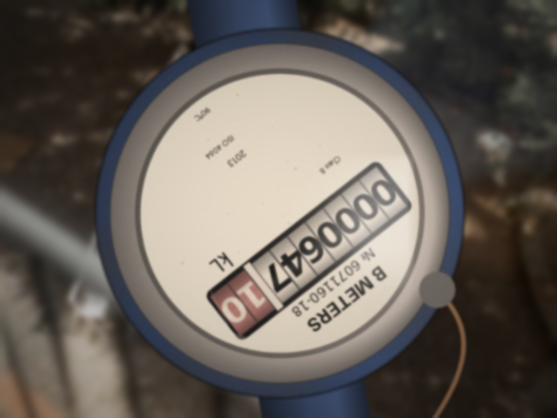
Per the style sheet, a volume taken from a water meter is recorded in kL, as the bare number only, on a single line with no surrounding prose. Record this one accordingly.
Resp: 647.10
